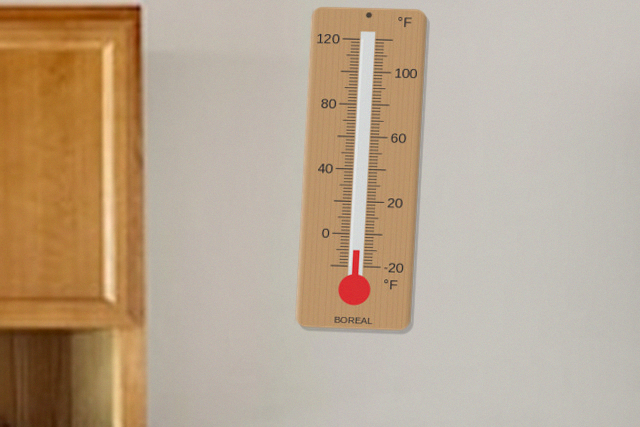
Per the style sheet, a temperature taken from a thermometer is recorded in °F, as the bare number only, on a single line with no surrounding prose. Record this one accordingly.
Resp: -10
